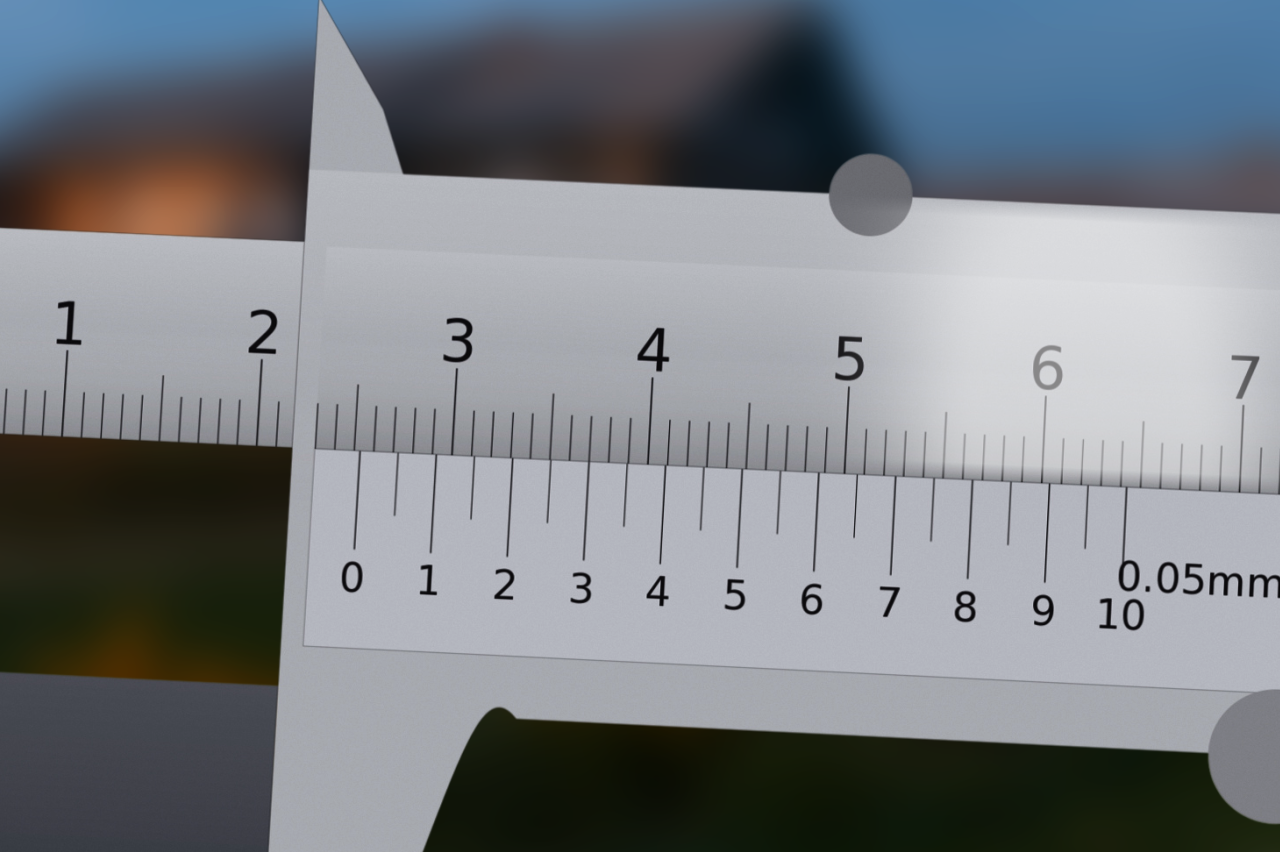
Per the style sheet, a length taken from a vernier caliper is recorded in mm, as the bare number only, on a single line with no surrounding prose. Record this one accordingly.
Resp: 25.3
